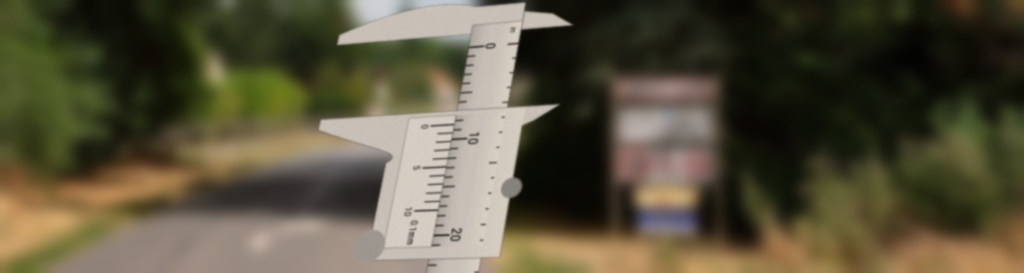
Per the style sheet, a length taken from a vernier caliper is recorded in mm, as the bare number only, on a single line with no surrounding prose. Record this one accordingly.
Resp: 8.4
